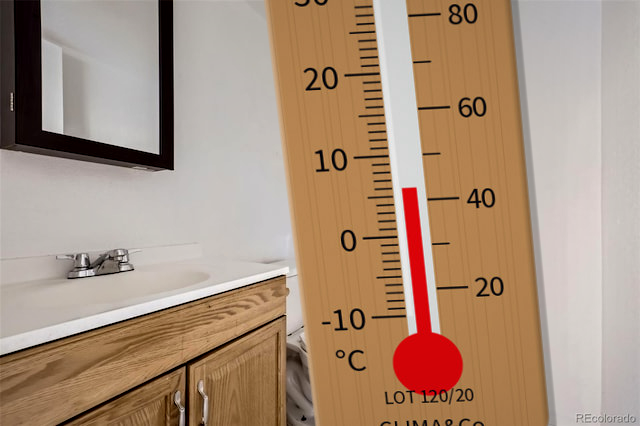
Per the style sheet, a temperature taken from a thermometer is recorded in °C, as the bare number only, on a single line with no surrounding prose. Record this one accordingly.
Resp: 6
